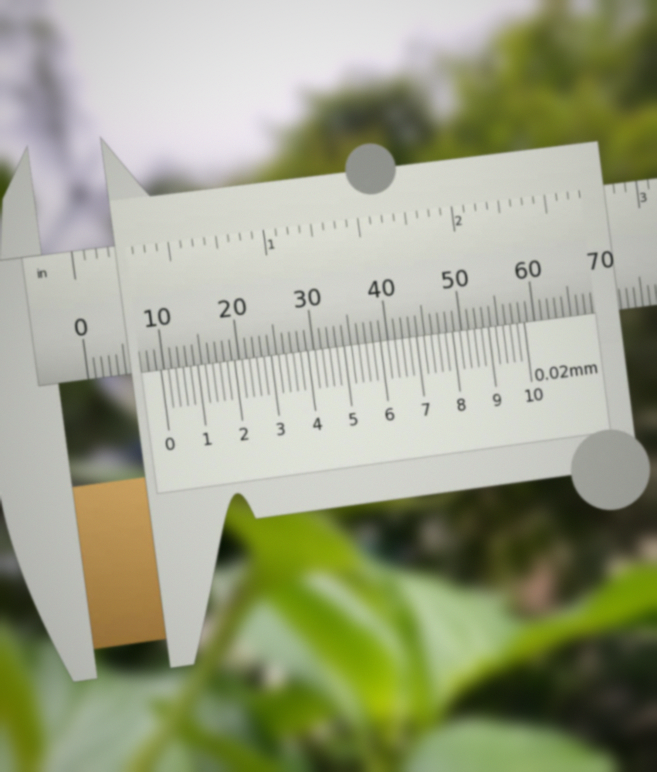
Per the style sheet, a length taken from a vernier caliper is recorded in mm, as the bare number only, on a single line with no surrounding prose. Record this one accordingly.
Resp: 9.6
